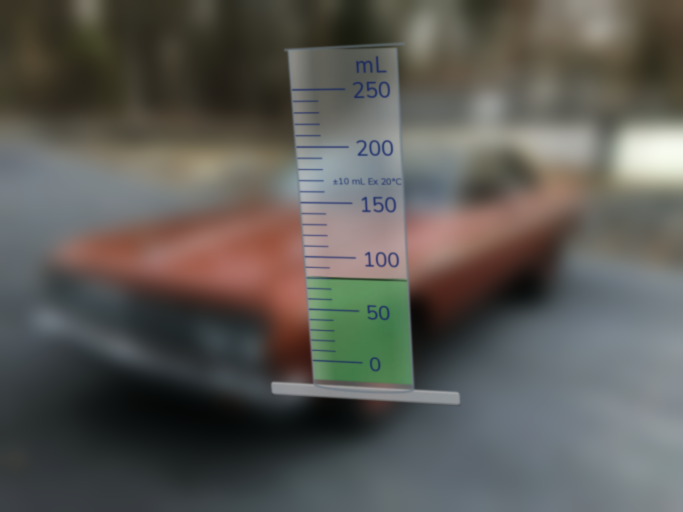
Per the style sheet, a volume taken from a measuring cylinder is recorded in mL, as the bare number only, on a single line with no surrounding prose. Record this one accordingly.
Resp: 80
